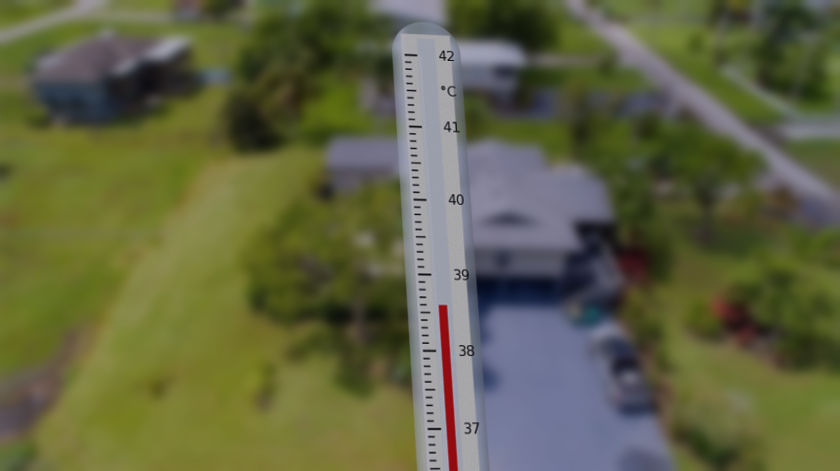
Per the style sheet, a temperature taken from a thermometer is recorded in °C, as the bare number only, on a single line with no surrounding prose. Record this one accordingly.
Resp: 38.6
